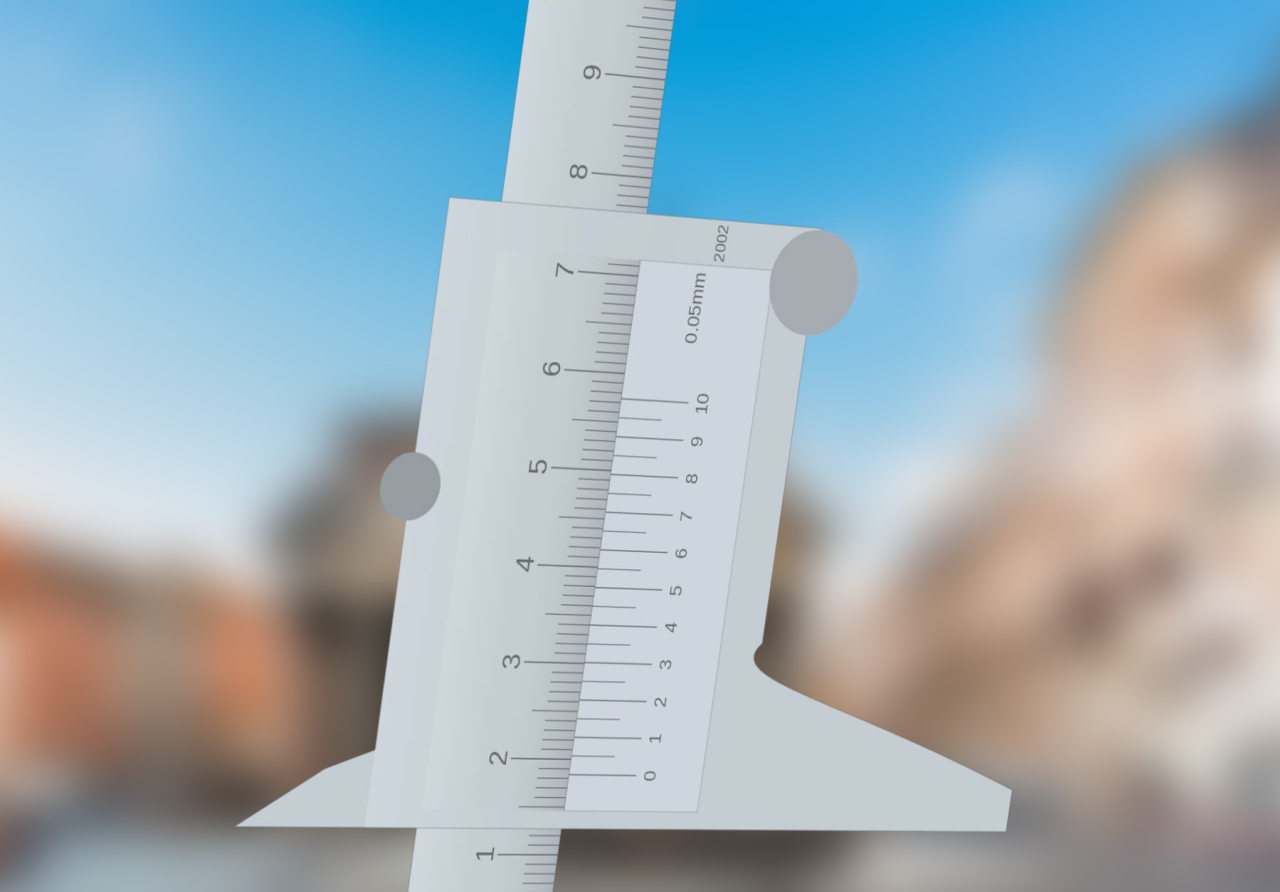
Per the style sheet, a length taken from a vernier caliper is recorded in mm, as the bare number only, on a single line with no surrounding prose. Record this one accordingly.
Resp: 18.4
